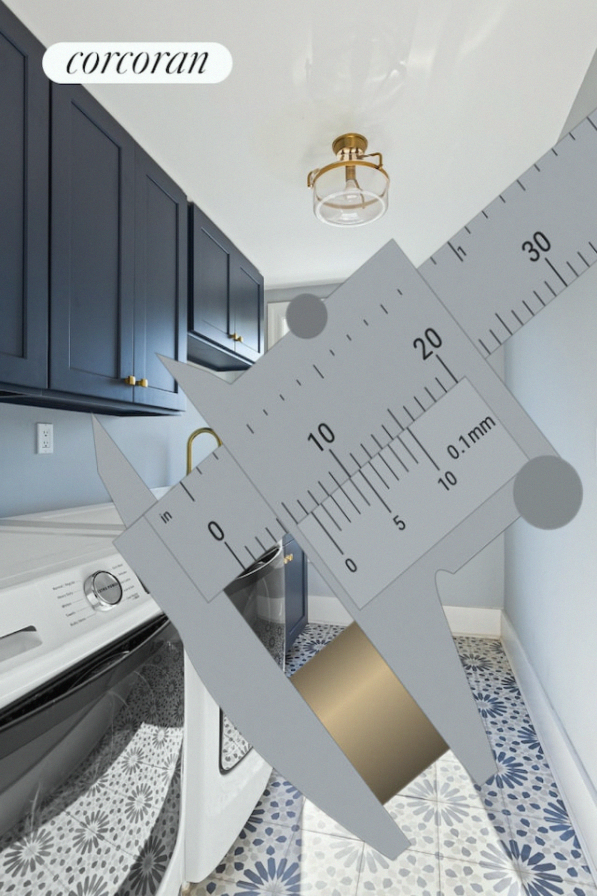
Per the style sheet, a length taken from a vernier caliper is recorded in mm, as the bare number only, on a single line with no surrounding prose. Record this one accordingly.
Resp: 6.3
